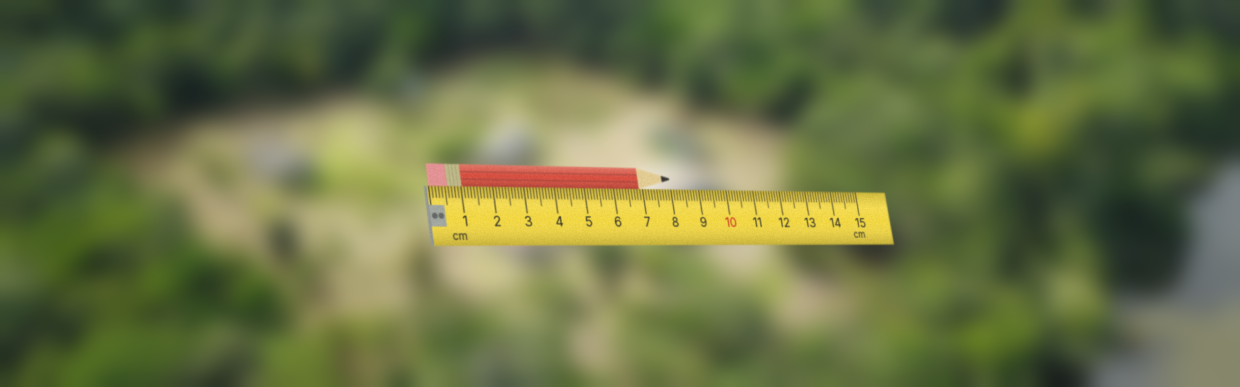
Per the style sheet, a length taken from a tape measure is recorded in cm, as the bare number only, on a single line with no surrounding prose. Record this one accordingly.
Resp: 8
